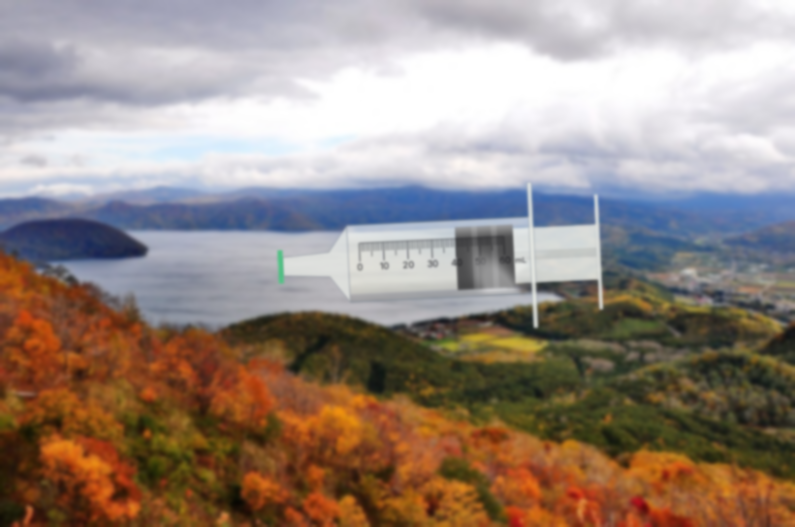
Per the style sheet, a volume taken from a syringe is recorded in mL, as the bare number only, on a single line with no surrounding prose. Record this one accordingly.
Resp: 40
